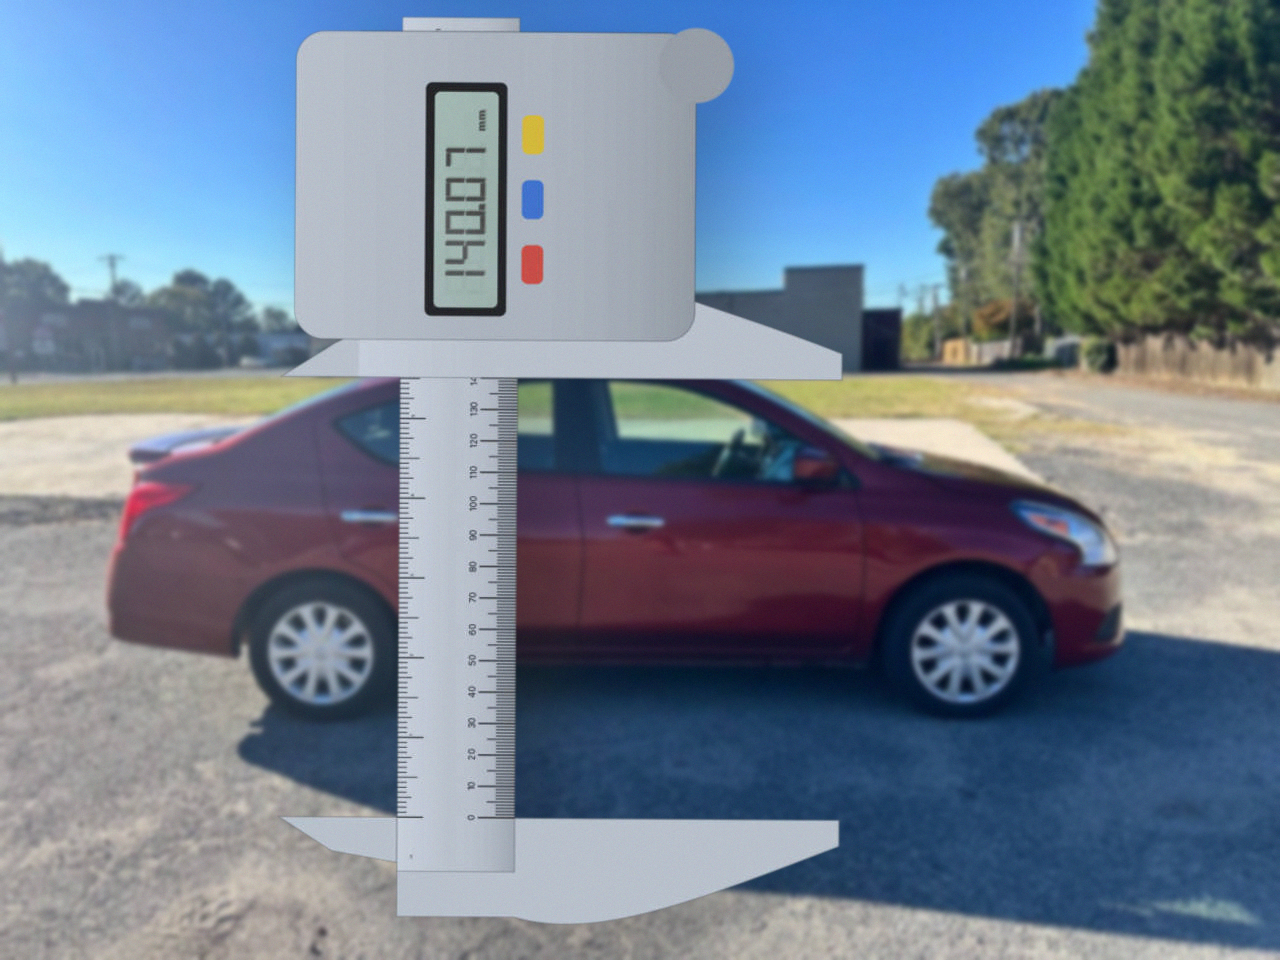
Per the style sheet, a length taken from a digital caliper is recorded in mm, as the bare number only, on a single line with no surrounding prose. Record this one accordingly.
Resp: 140.07
